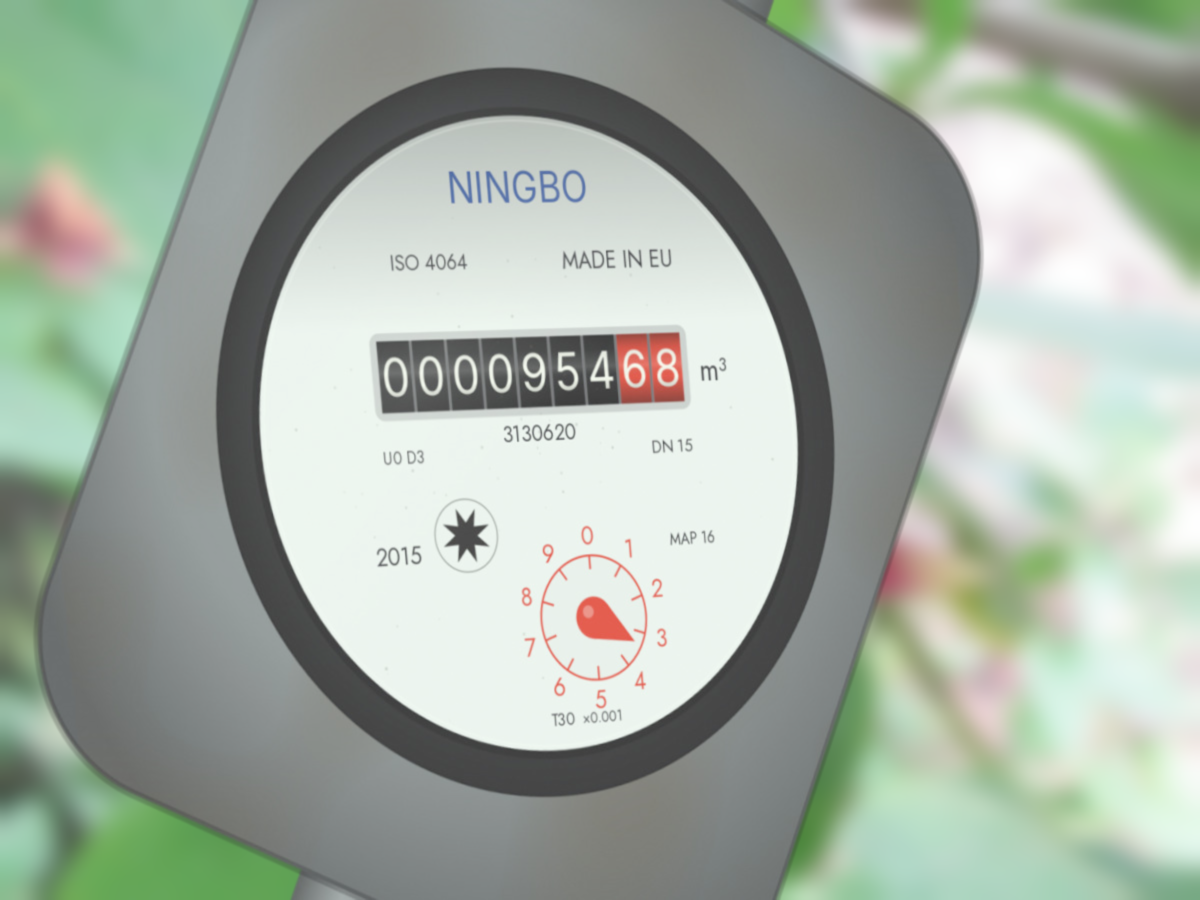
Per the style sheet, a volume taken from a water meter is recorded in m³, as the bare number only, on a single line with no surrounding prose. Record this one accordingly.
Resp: 954.683
